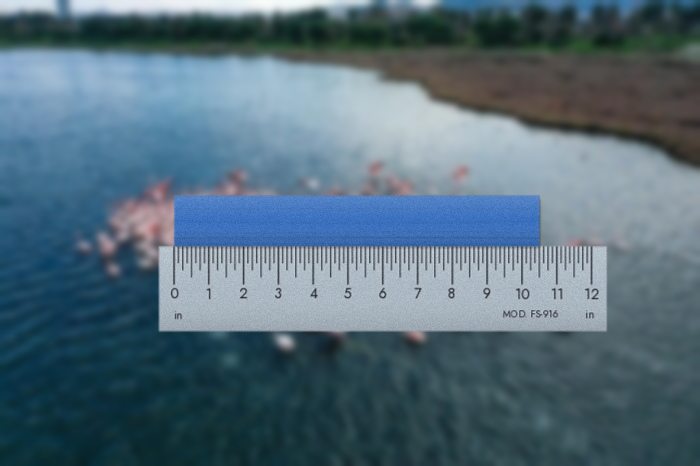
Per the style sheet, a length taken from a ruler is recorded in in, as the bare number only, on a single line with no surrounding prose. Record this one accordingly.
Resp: 10.5
